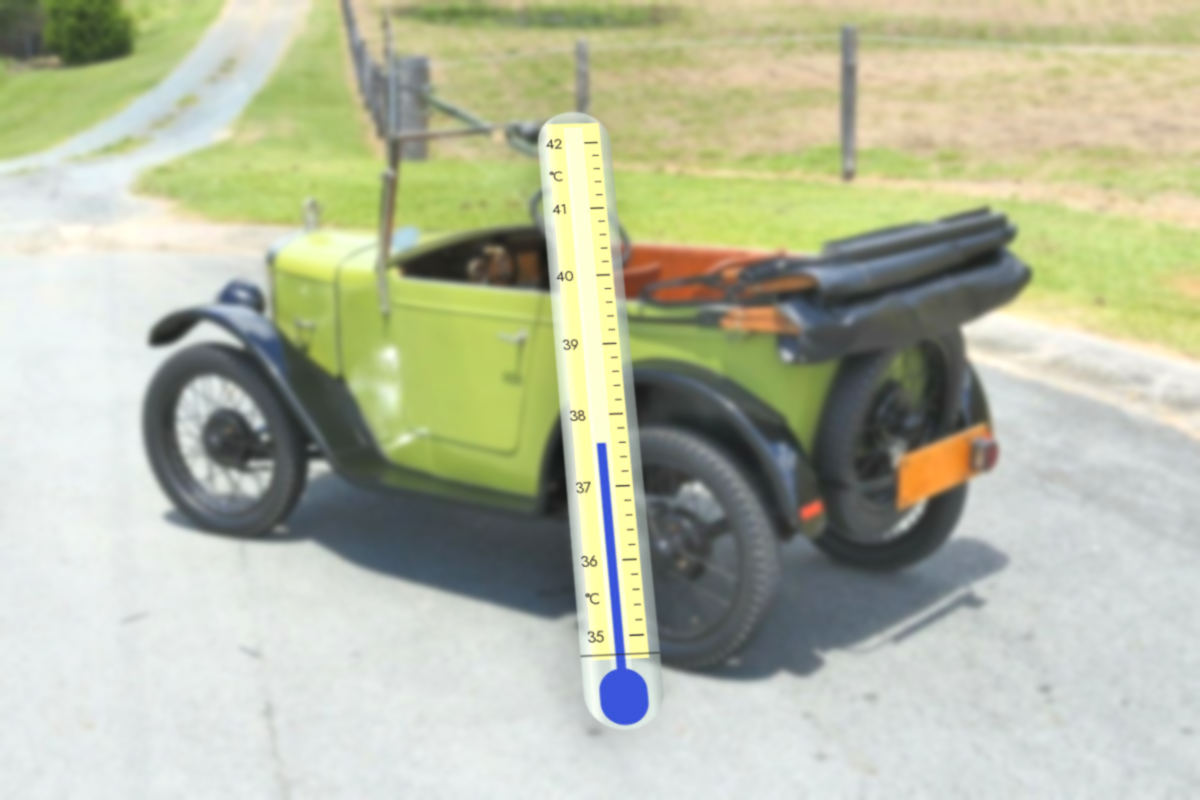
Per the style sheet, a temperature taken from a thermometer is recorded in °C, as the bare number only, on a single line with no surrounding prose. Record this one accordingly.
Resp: 37.6
